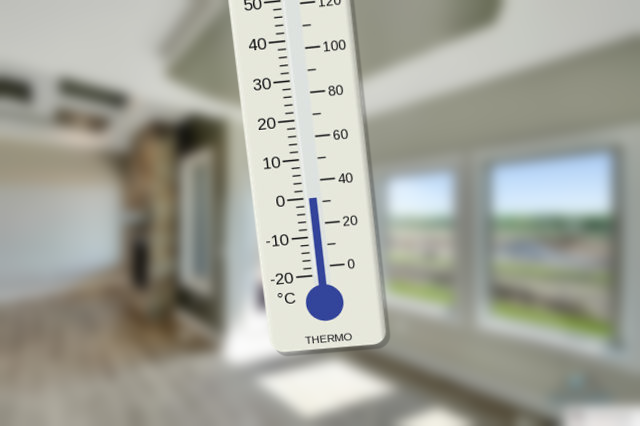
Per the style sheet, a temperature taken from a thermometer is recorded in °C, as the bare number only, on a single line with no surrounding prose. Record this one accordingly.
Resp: 0
